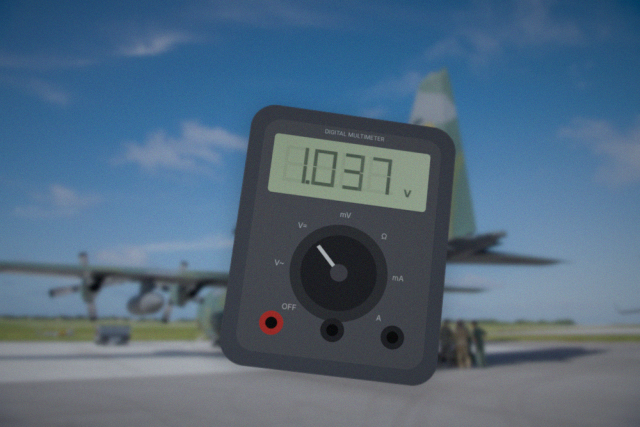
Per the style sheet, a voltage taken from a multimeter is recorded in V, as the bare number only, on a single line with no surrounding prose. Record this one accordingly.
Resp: 1.037
